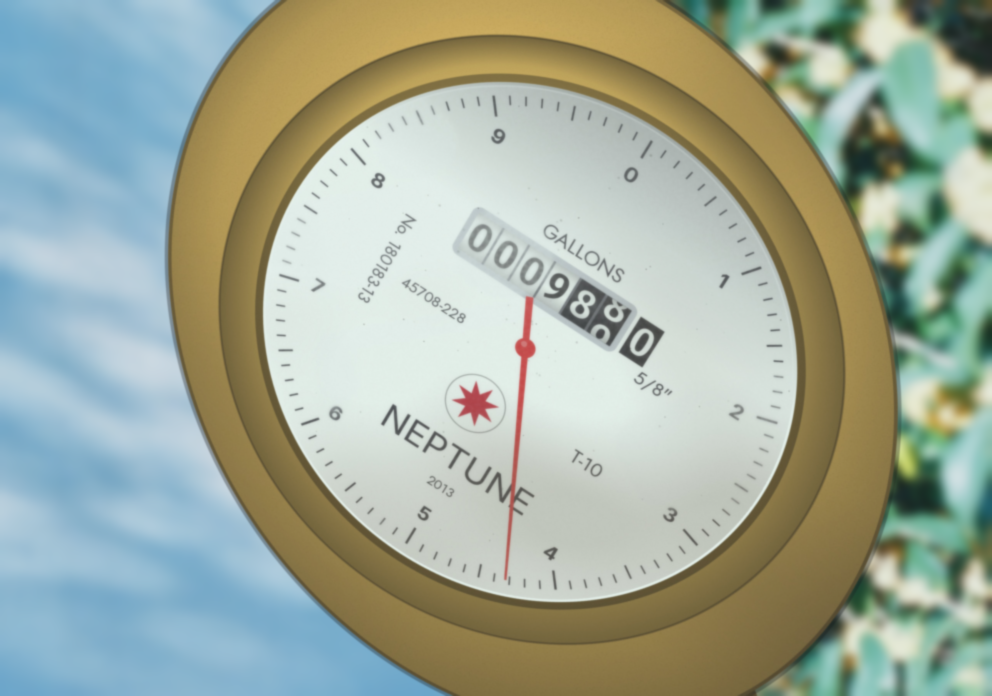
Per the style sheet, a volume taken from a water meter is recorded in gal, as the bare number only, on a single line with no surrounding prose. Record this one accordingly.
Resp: 9884.3
